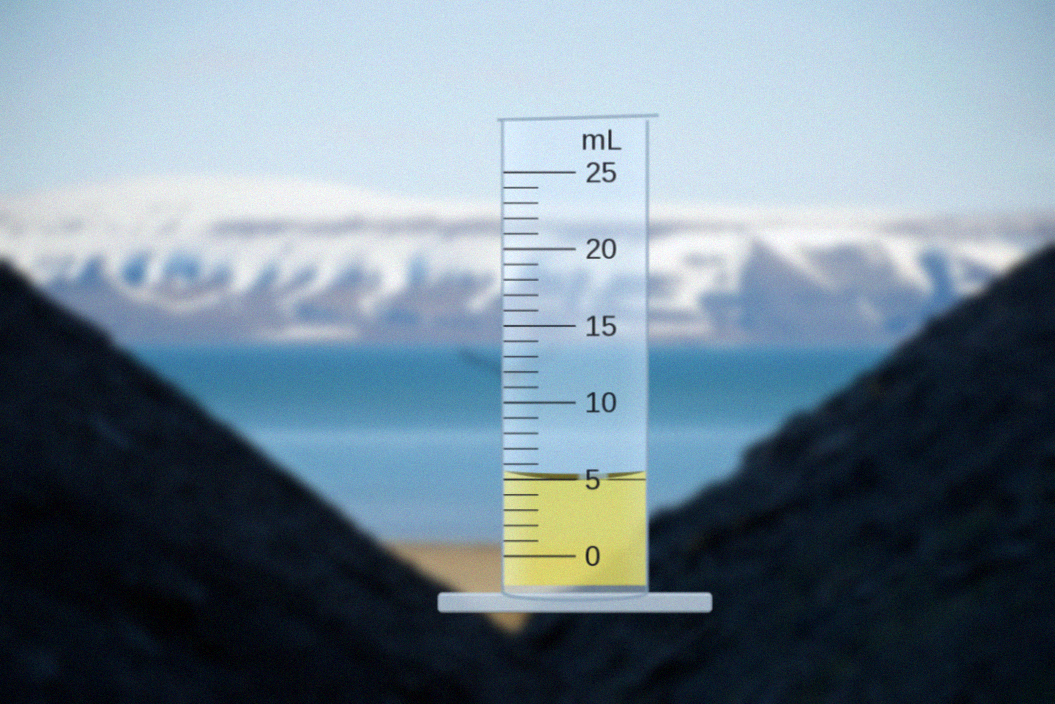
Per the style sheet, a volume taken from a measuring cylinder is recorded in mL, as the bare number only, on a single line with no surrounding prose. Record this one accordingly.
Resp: 5
